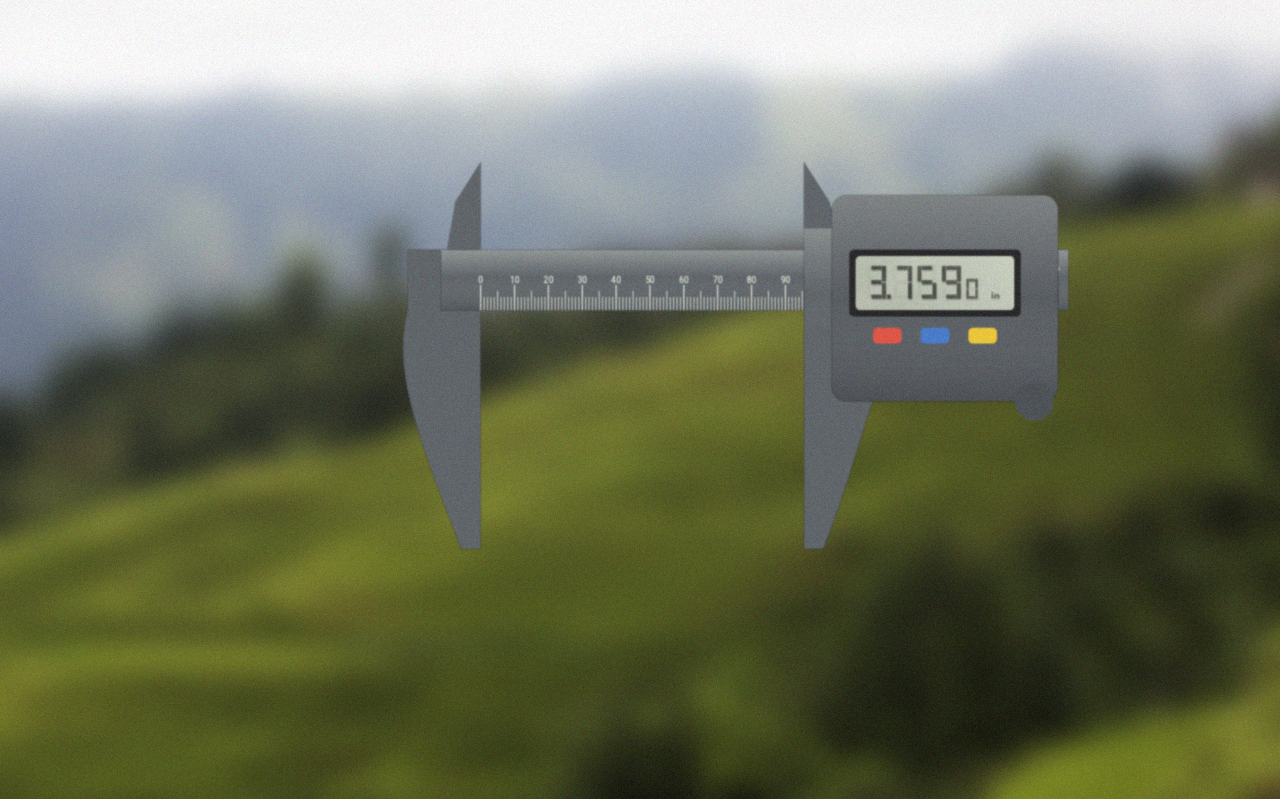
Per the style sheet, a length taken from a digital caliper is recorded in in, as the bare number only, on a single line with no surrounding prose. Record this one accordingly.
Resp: 3.7590
